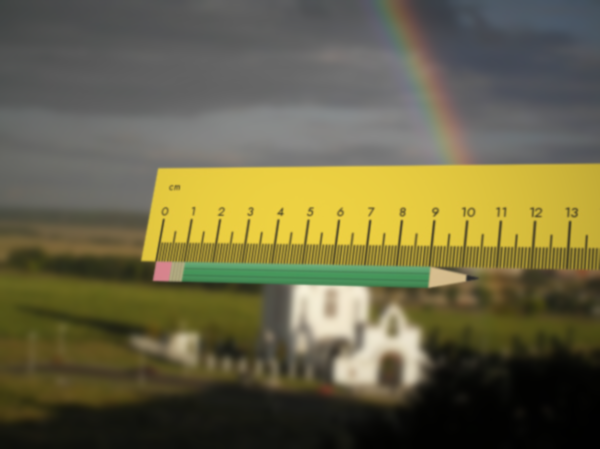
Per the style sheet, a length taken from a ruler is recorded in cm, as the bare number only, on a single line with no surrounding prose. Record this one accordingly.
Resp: 10.5
